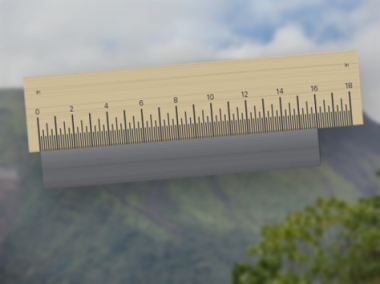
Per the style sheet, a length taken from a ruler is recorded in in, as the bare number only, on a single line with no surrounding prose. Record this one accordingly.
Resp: 16
